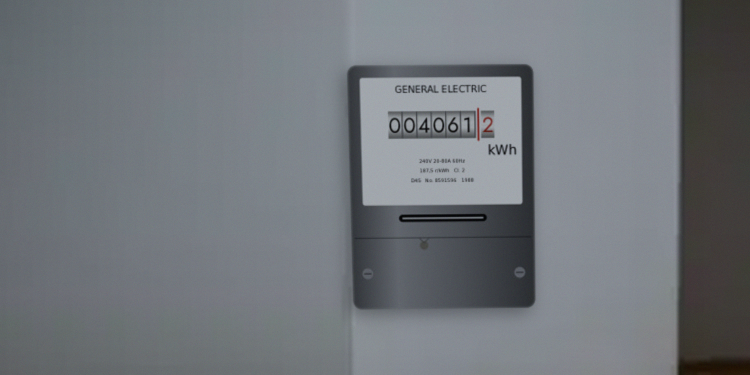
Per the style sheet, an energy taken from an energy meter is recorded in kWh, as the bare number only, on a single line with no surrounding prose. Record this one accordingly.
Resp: 4061.2
